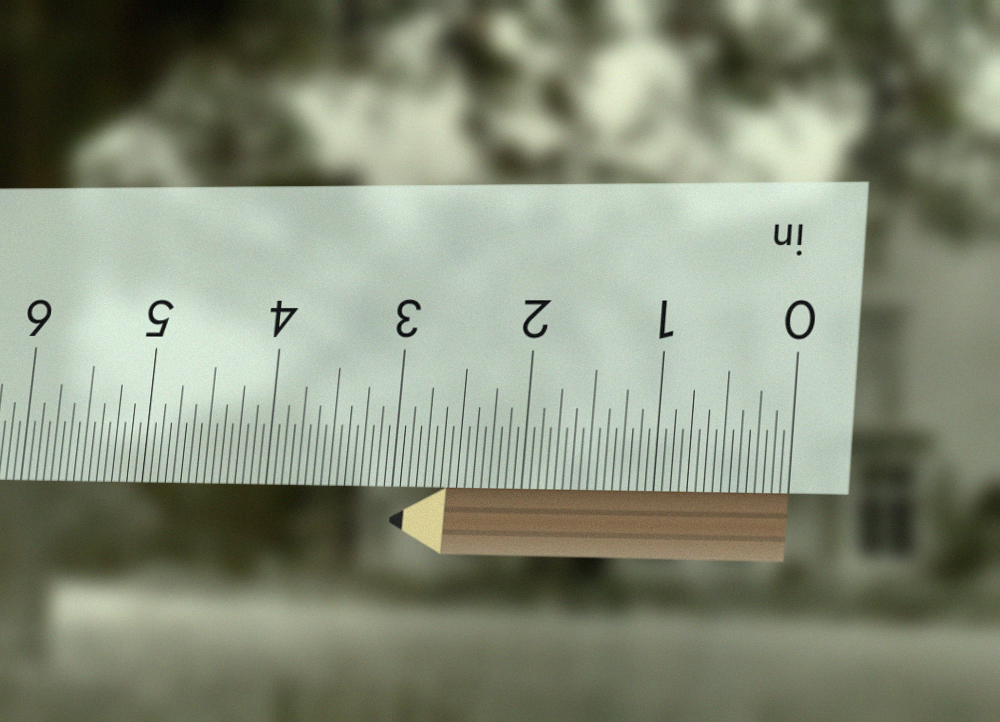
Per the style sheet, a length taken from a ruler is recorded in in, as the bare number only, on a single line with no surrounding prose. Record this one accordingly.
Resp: 3
